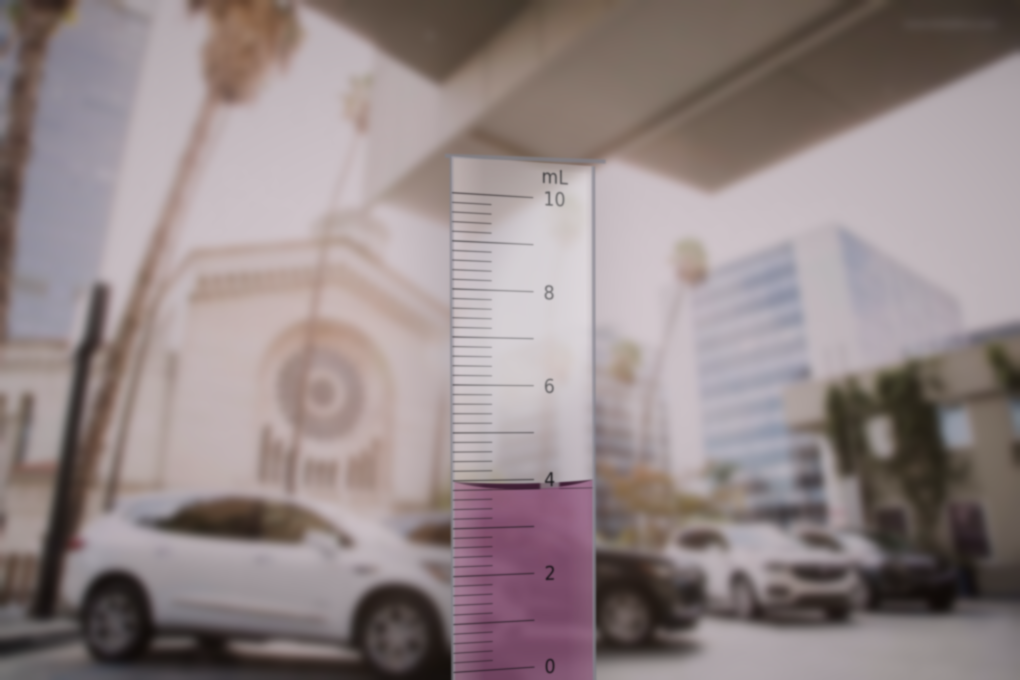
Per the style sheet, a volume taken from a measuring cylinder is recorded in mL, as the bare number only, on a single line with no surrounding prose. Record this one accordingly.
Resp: 3.8
